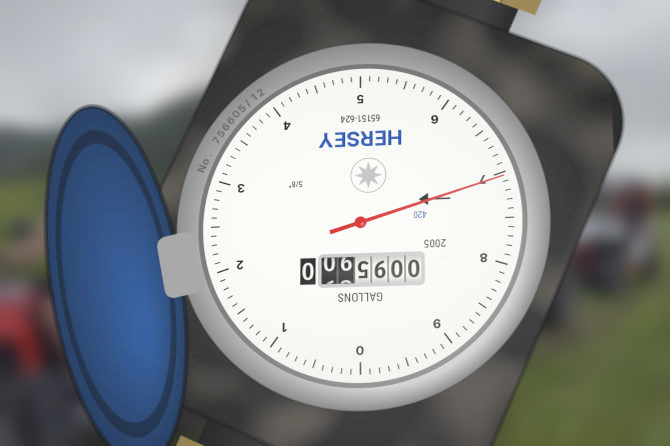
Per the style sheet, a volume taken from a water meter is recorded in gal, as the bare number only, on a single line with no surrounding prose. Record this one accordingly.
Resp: 95897.0
